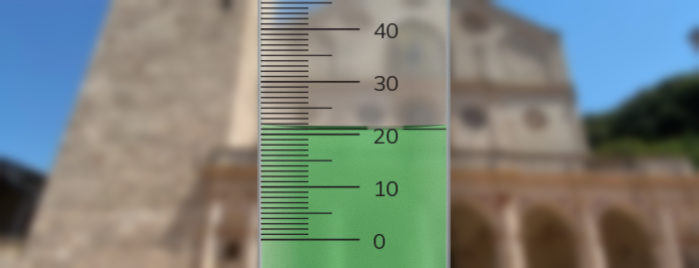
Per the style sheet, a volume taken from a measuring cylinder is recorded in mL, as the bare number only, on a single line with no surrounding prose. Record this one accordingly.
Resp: 21
